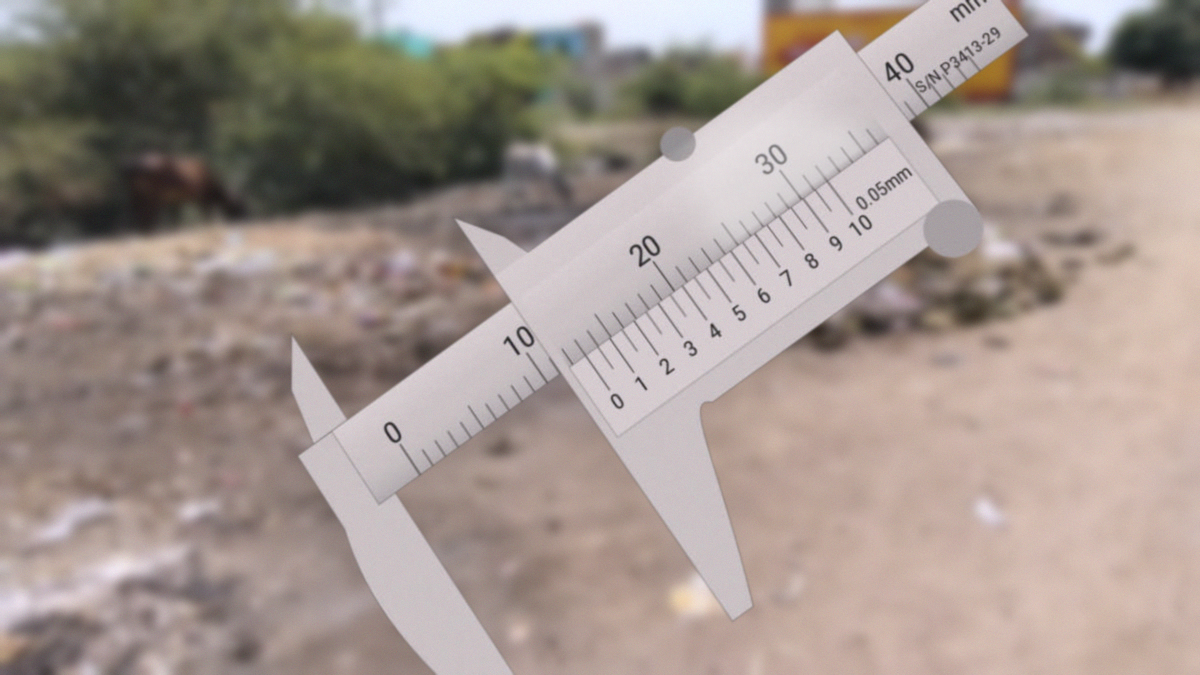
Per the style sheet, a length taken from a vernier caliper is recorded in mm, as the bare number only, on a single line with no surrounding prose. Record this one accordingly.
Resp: 13.0
